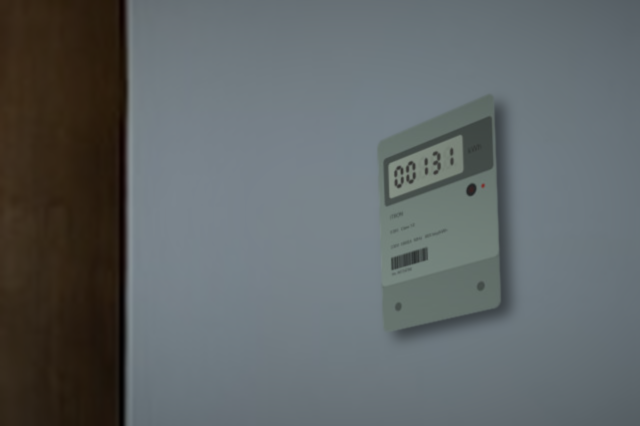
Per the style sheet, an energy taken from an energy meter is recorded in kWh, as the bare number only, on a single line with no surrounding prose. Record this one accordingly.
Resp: 131
